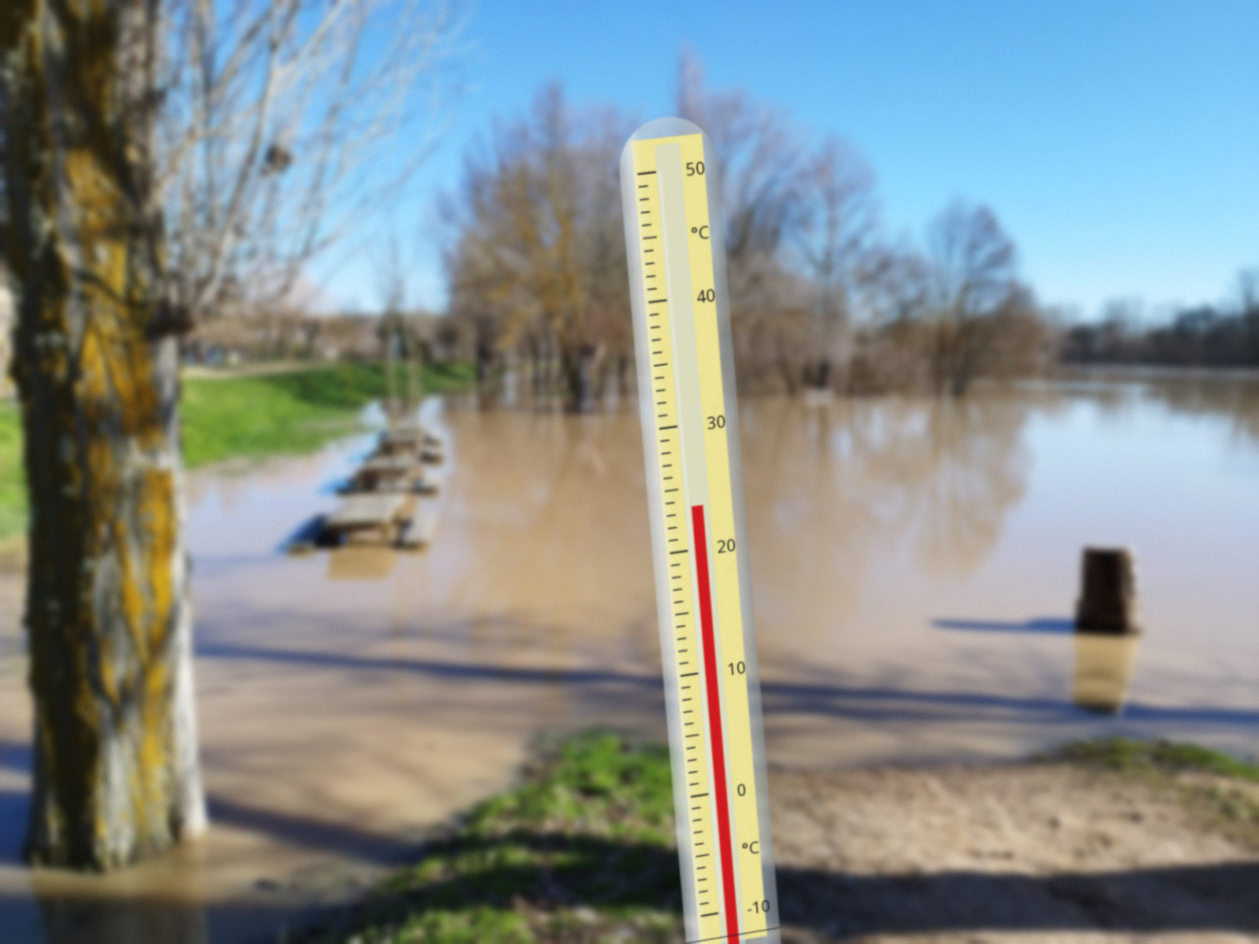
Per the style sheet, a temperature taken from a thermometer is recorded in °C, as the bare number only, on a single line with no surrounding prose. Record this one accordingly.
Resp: 23.5
